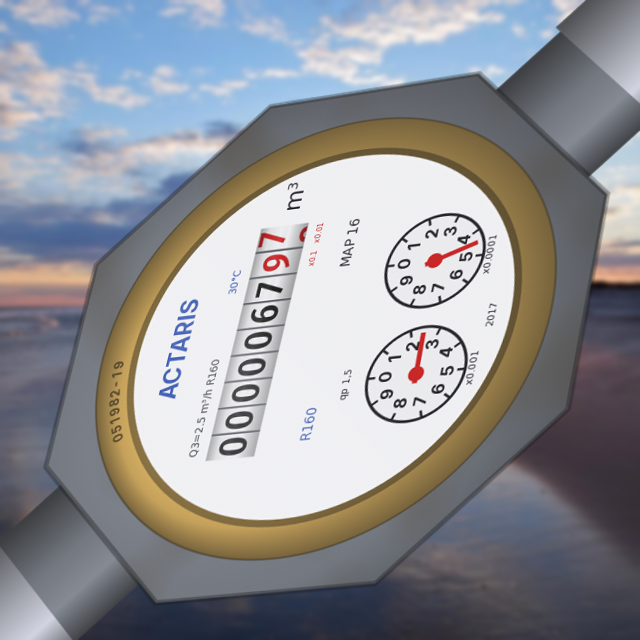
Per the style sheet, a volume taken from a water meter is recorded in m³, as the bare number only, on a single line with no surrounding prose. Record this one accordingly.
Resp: 67.9724
